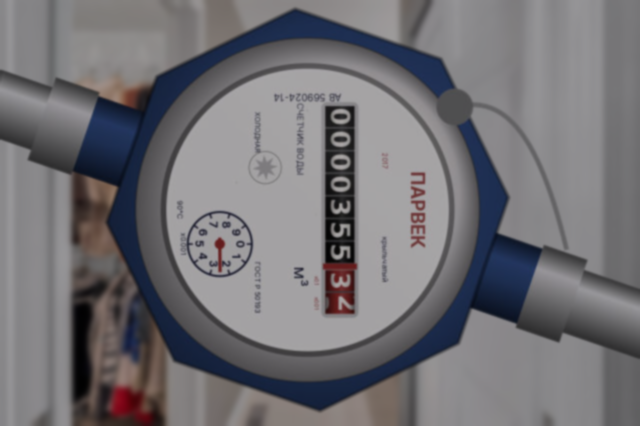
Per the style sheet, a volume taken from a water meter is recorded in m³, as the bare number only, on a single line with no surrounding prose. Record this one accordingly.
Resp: 355.322
